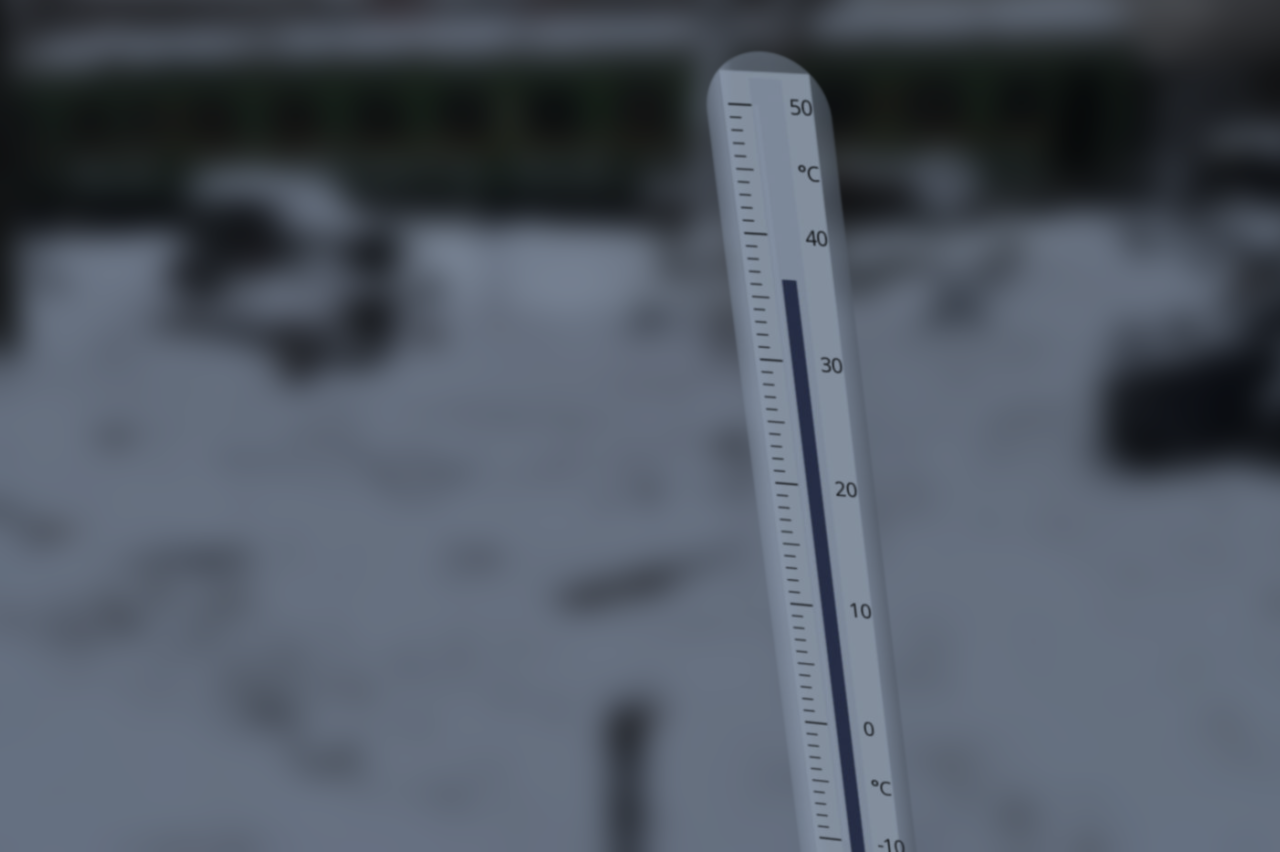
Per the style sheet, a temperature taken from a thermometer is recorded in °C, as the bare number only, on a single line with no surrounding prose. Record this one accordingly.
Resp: 36.5
